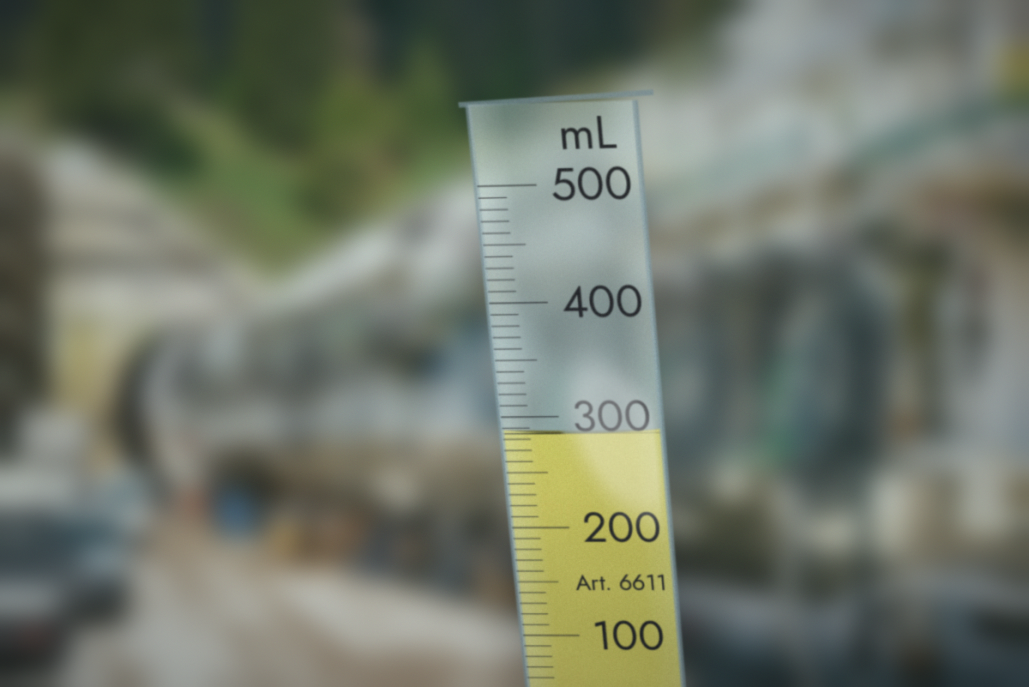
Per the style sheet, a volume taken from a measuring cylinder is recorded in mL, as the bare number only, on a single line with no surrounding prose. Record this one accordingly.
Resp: 285
